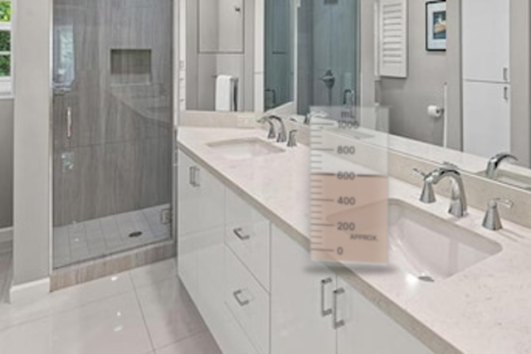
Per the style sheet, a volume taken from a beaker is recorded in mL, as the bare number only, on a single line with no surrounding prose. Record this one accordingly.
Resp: 600
